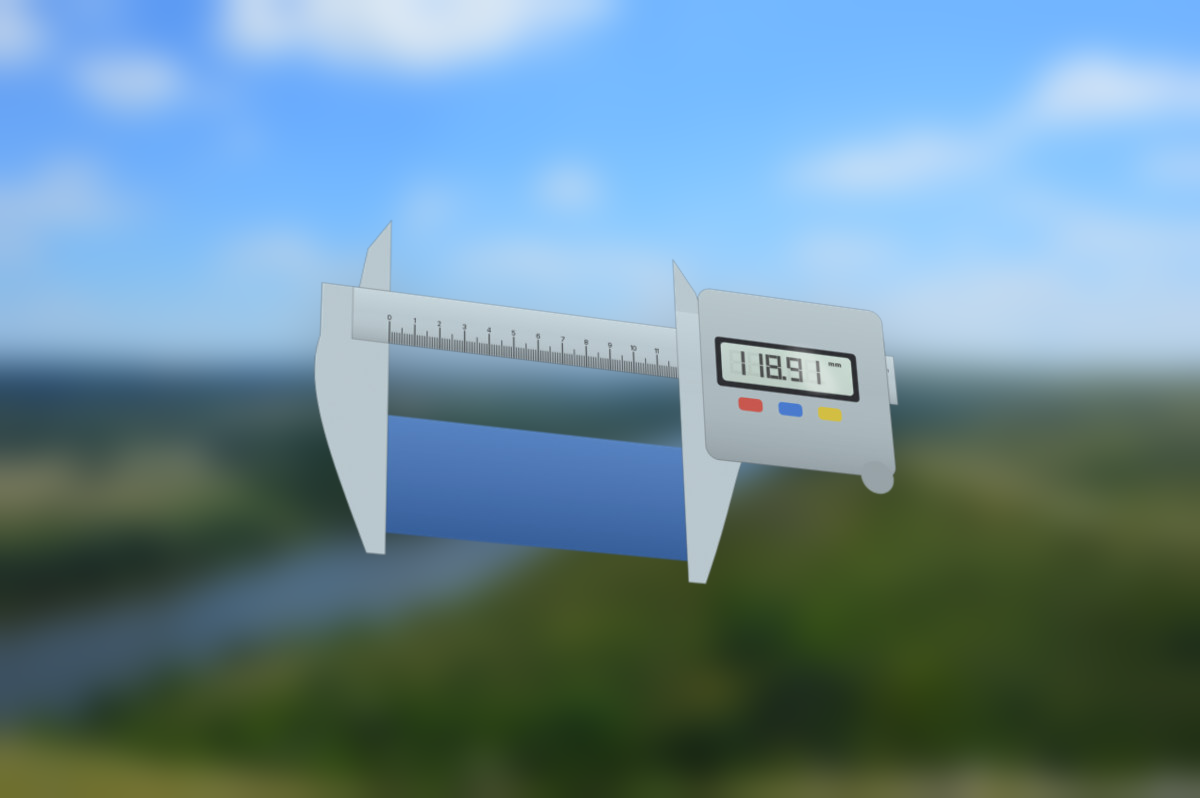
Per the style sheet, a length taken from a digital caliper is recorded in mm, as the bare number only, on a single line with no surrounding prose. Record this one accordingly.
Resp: 118.91
